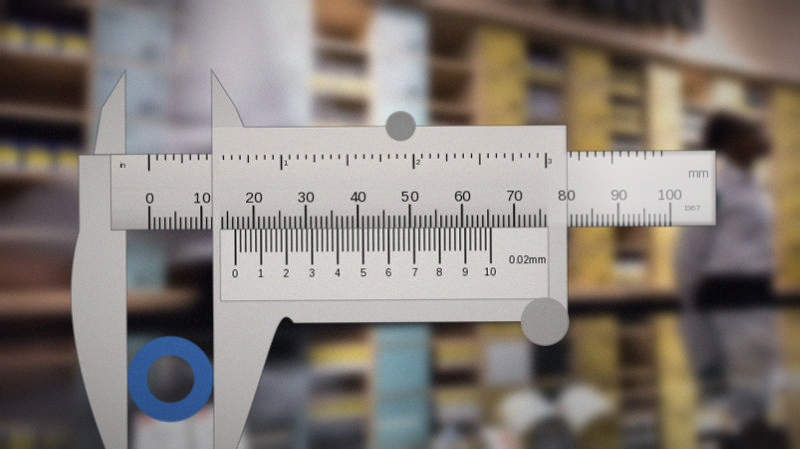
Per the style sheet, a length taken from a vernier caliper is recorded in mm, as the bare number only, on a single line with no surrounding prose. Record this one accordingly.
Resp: 16.5
